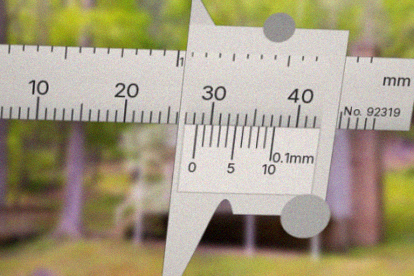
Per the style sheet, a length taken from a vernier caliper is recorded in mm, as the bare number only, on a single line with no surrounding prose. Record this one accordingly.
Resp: 28.4
